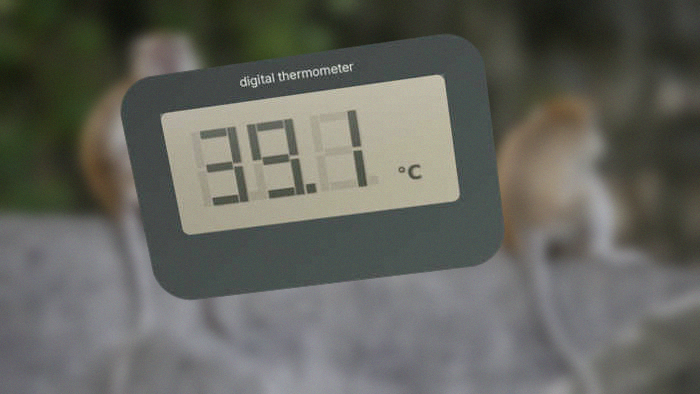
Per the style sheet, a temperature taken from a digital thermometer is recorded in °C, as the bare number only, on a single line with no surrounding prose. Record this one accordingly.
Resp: 39.1
